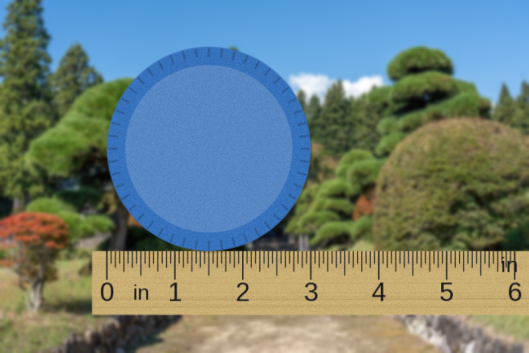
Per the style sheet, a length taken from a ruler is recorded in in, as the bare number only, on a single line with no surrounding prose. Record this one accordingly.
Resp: 3
